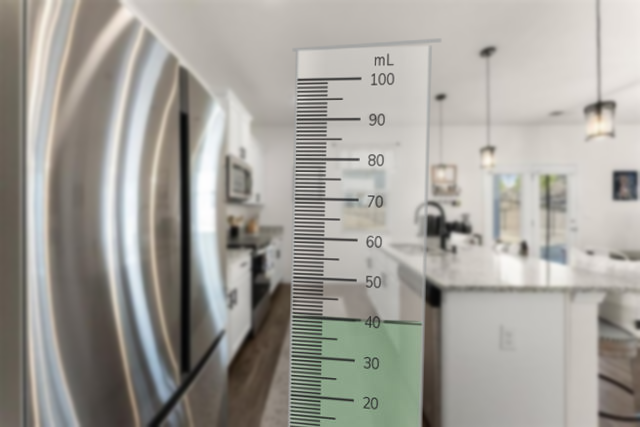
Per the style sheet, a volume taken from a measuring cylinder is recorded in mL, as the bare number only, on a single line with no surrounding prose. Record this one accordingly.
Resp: 40
